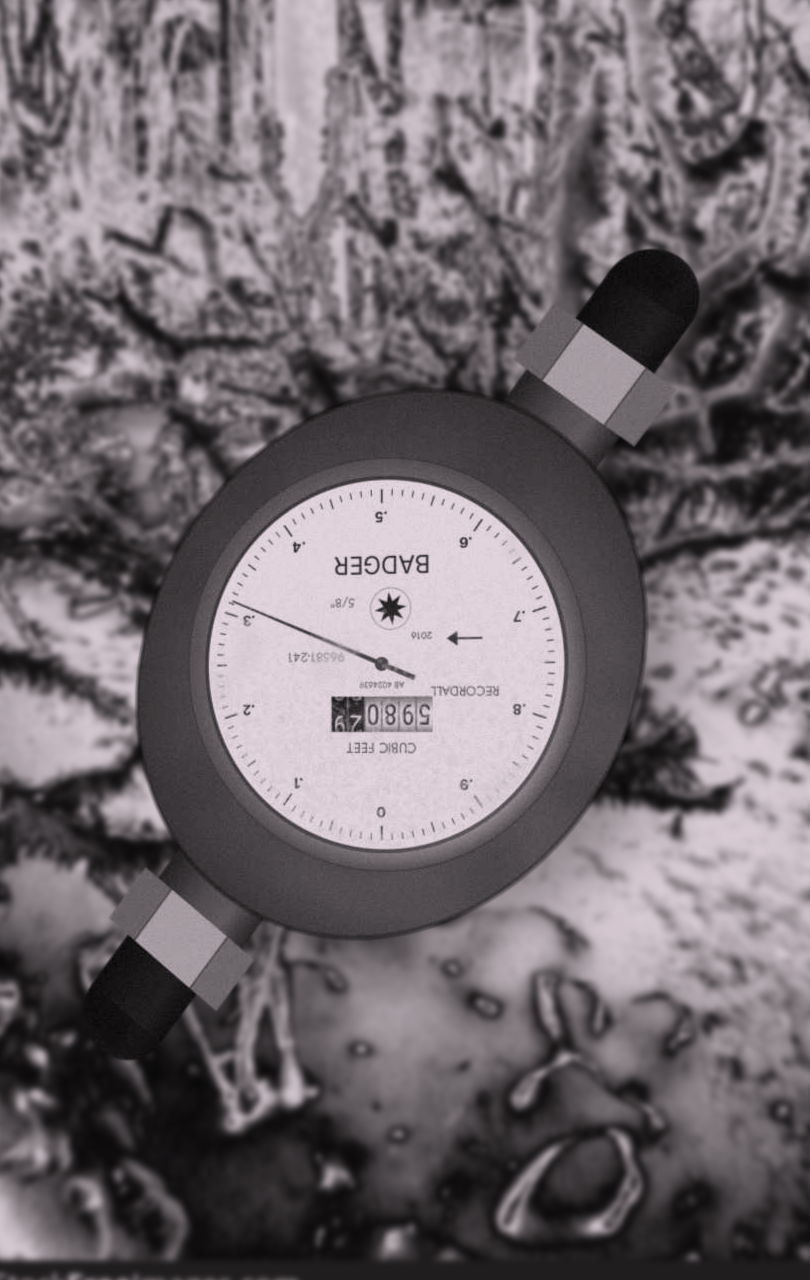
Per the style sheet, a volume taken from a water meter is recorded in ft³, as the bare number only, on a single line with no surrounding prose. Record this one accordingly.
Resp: 598029.31
